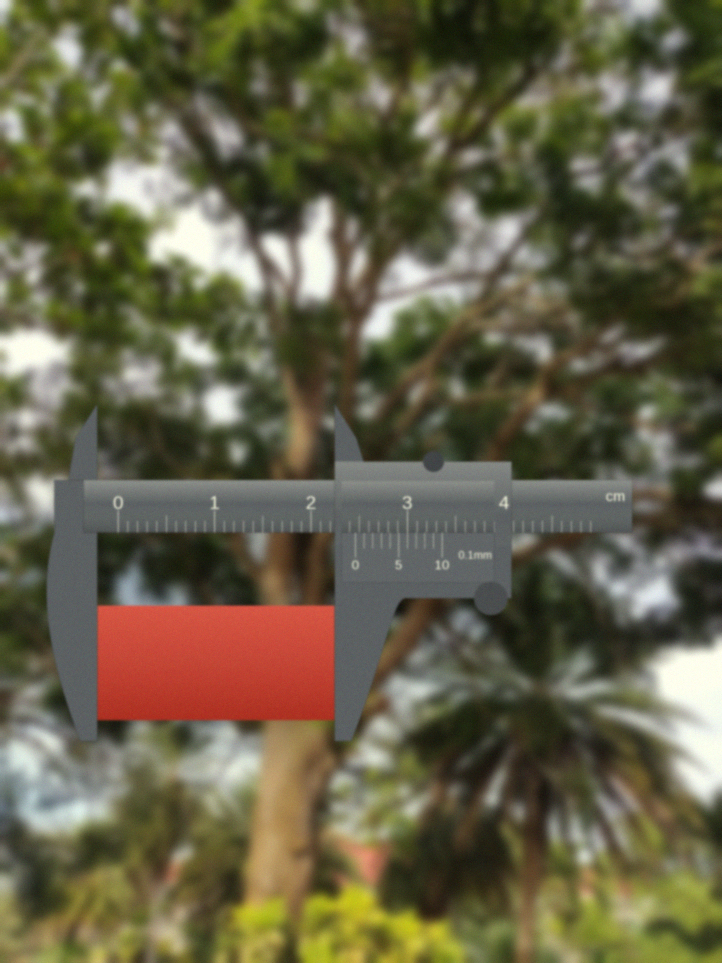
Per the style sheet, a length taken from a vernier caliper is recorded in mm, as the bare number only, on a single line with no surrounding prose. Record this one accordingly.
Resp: 24.6
